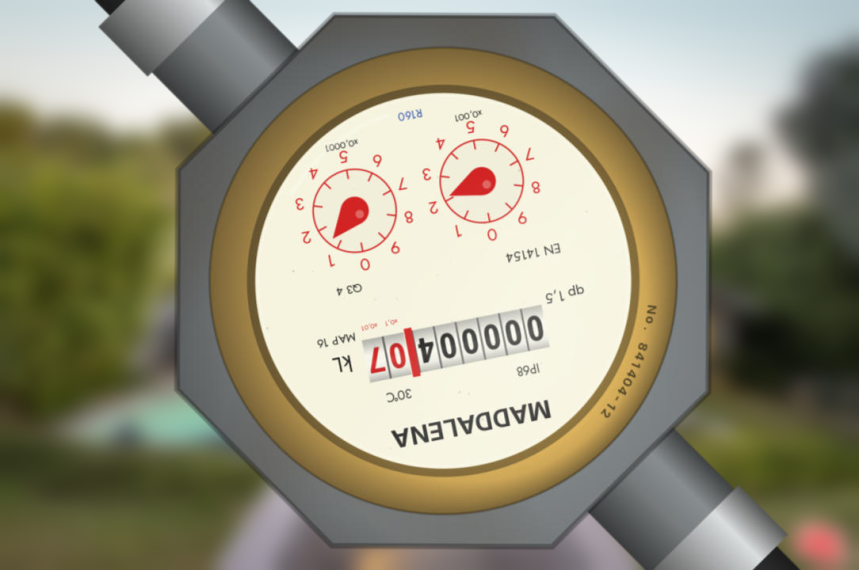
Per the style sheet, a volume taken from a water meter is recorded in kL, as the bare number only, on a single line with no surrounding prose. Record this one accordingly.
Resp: 4.0721
